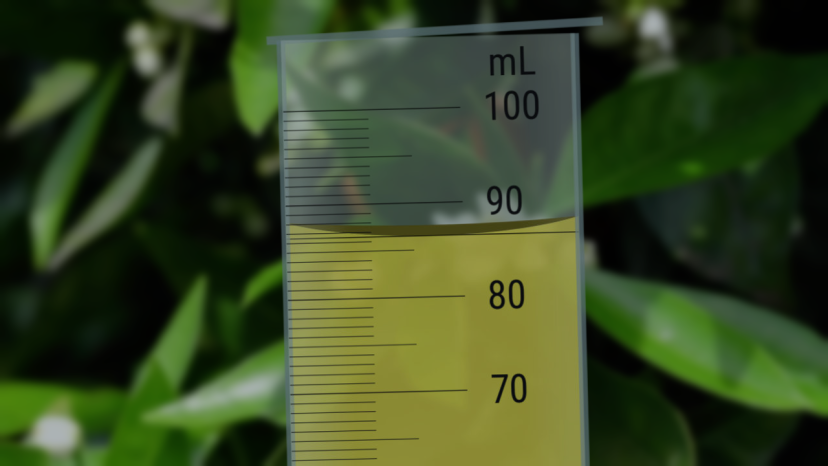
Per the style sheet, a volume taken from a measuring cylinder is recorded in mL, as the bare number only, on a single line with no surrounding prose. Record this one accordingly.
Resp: 86.5
